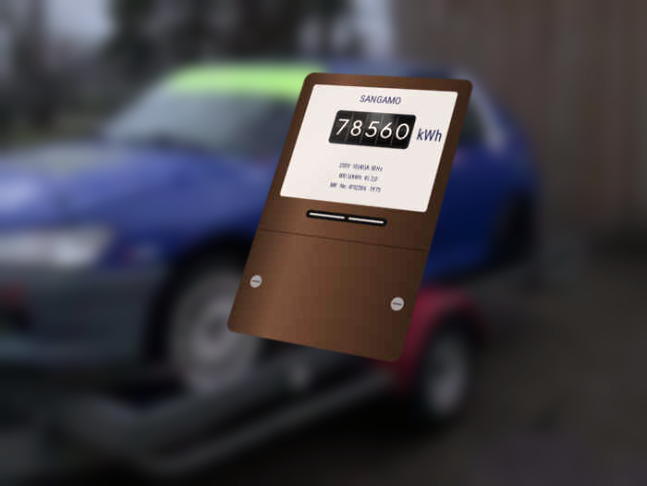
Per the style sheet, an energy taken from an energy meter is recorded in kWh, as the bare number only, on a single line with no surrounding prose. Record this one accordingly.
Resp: 78560
